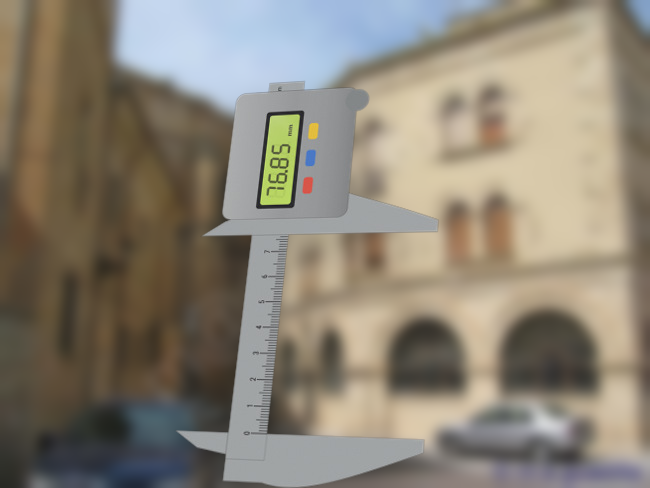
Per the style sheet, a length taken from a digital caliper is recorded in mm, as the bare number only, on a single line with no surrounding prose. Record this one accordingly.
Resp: 76.85
